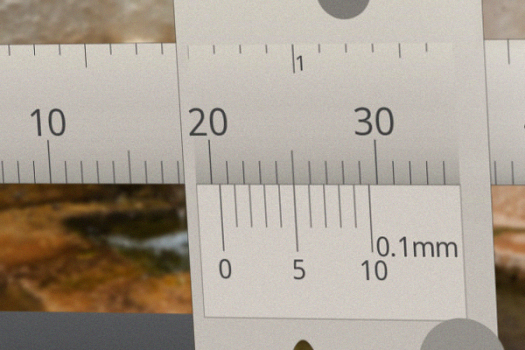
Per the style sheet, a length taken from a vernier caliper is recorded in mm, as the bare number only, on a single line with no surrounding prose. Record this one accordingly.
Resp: 20.5
